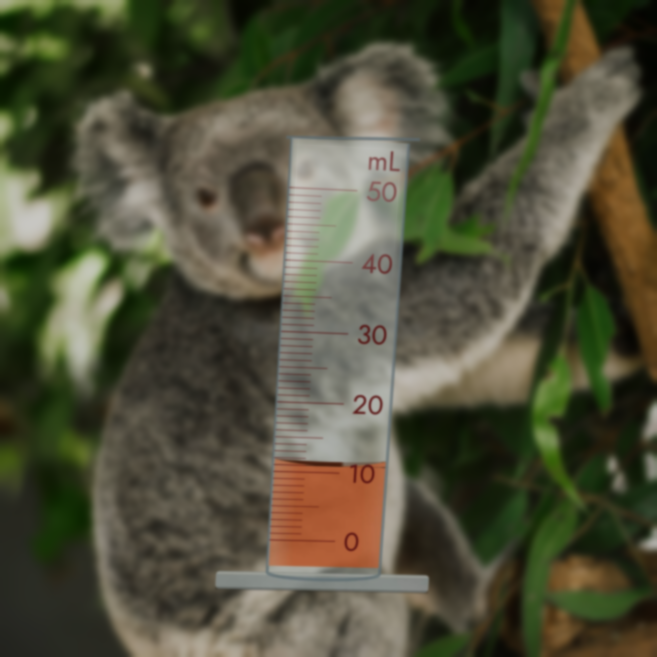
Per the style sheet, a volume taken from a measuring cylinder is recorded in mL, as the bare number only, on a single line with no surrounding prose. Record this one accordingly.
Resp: 11
